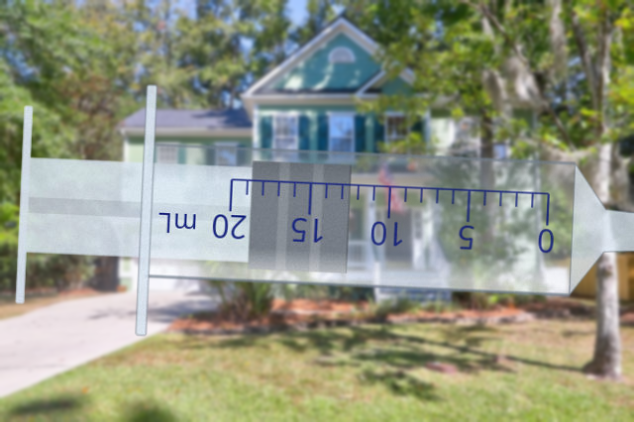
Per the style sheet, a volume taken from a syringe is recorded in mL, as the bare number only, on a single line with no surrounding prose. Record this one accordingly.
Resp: 12.5
